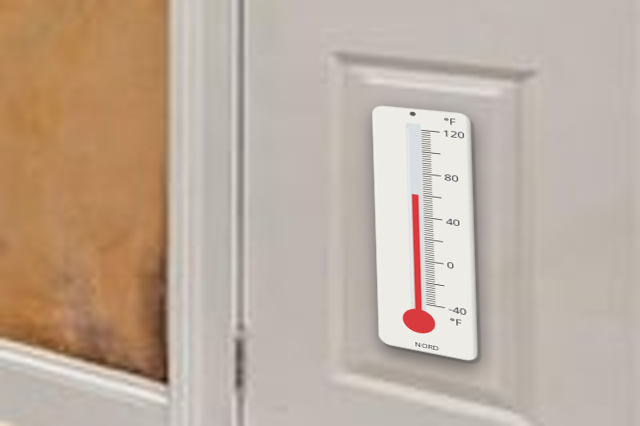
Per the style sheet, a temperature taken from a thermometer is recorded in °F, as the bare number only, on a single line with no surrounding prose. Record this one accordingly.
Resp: 60
